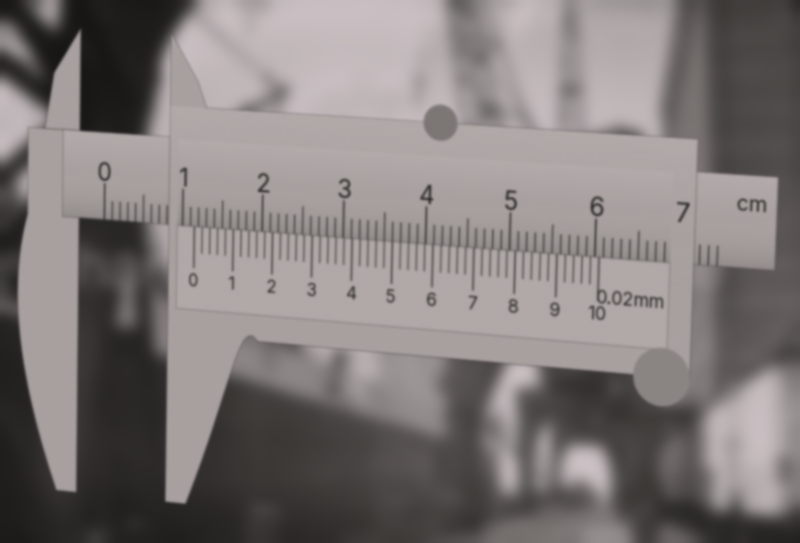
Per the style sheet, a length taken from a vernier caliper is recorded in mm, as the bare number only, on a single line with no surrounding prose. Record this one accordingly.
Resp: 11.5
